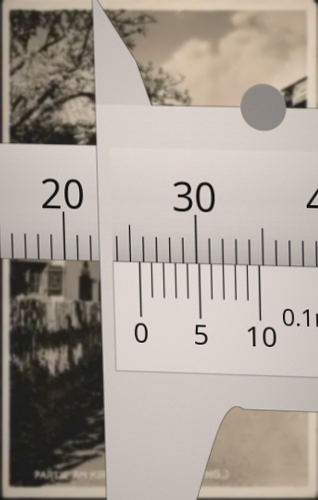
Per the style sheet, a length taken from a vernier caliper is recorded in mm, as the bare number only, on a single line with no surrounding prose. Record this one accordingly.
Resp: 25.7
